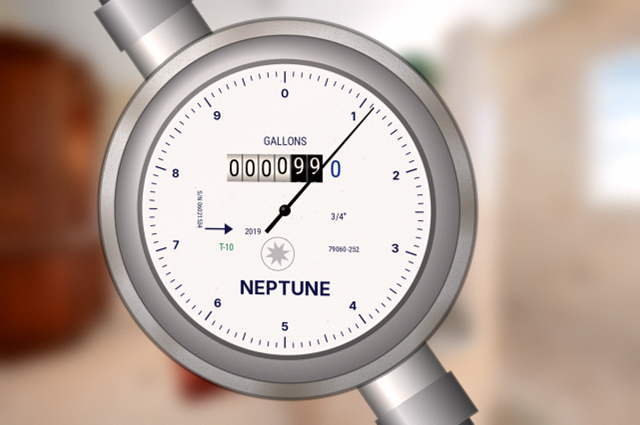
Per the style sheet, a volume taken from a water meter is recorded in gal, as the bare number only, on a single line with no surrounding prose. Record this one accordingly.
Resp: 991.1
